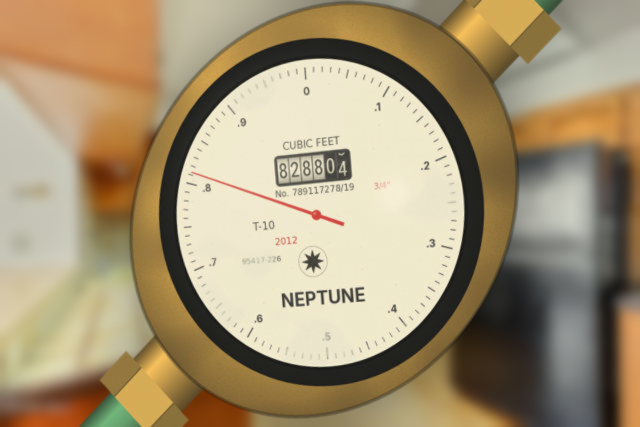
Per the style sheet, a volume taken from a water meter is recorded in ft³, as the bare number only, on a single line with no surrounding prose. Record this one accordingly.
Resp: 828803.81
